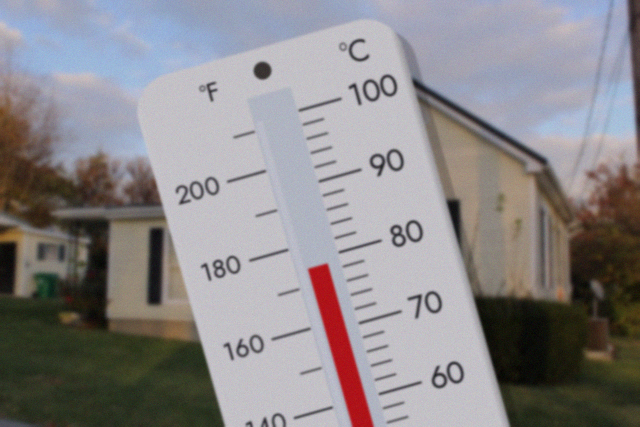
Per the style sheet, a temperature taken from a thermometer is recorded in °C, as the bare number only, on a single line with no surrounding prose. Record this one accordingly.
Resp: 79
